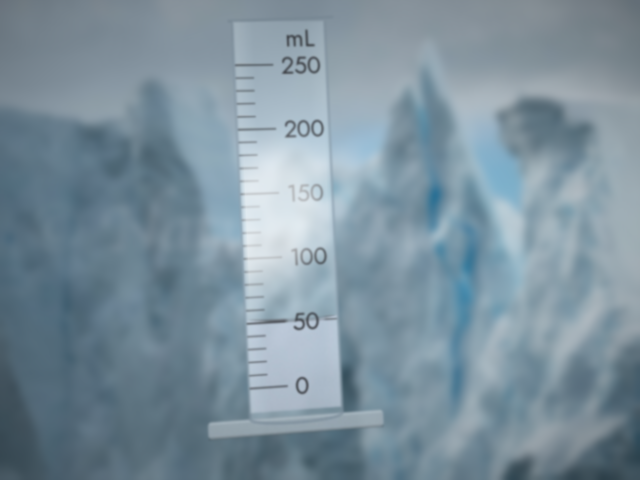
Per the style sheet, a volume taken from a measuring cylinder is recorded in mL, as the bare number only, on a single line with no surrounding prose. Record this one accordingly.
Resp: 50
